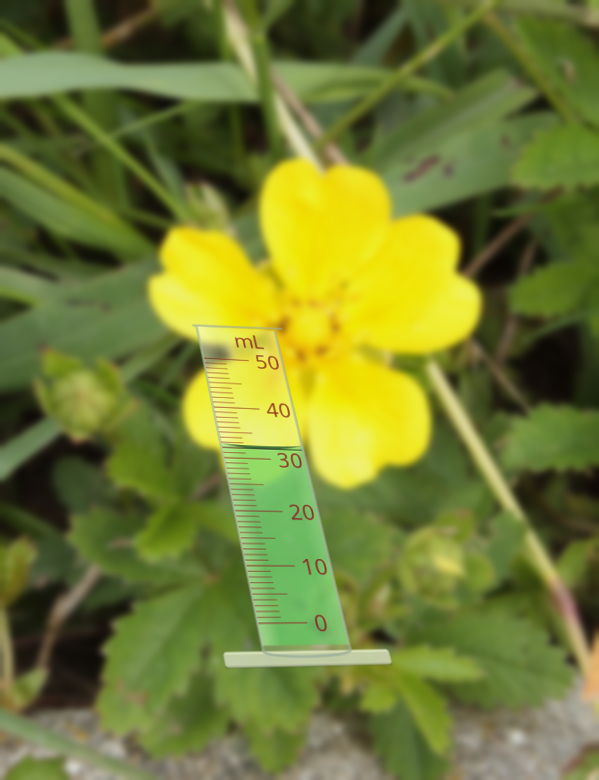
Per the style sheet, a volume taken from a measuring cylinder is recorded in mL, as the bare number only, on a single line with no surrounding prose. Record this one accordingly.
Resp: 32
